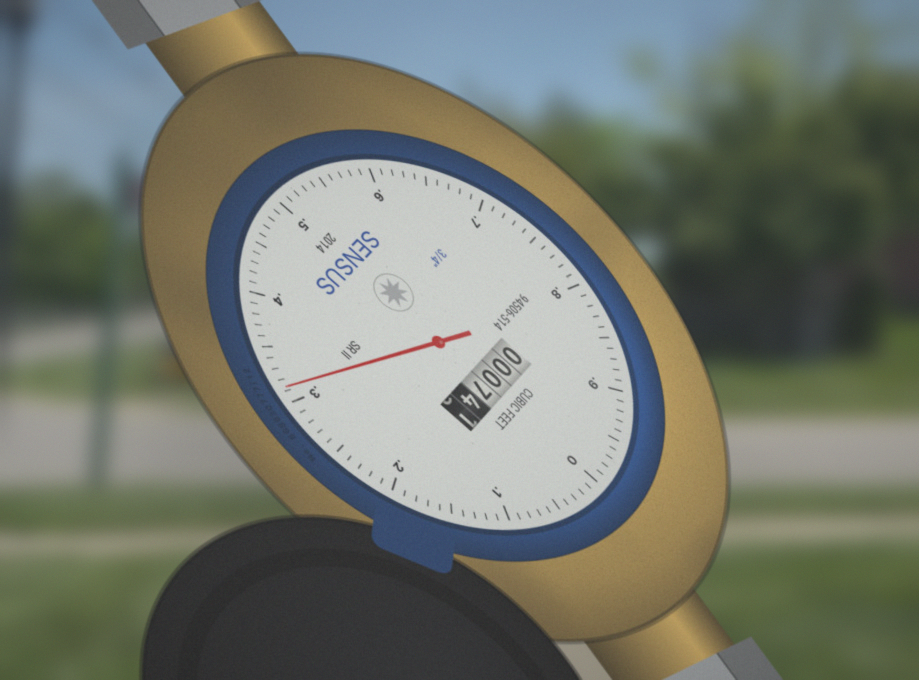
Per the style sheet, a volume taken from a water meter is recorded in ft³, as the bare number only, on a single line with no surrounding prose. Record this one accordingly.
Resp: 741.31
